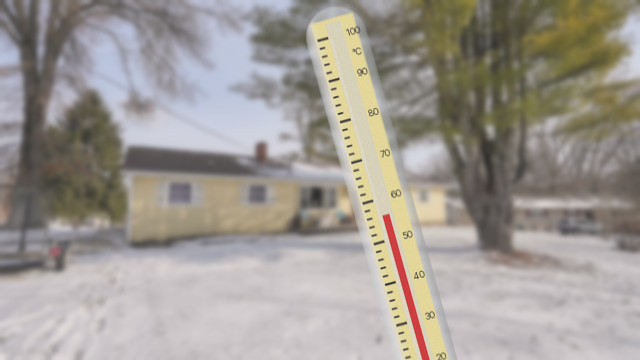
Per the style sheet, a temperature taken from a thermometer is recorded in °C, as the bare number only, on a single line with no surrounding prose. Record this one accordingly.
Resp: 56
